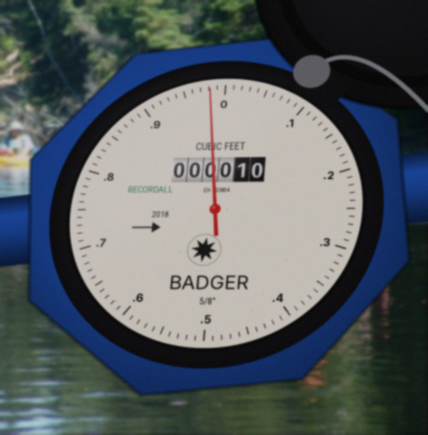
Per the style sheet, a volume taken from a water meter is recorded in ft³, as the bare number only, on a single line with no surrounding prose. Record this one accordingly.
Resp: 9.98
